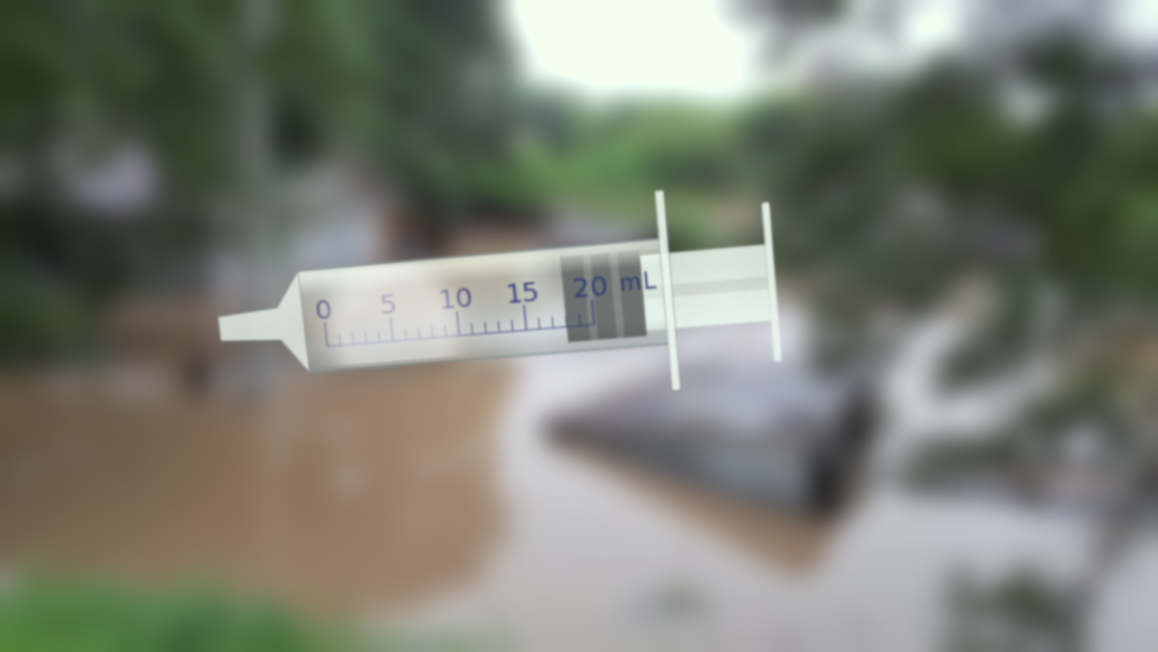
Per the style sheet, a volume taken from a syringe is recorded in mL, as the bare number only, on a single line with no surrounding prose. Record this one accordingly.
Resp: 18
